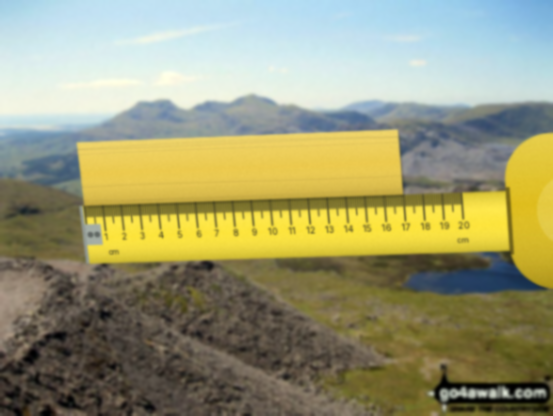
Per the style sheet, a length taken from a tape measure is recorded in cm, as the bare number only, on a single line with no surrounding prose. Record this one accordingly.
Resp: 17
